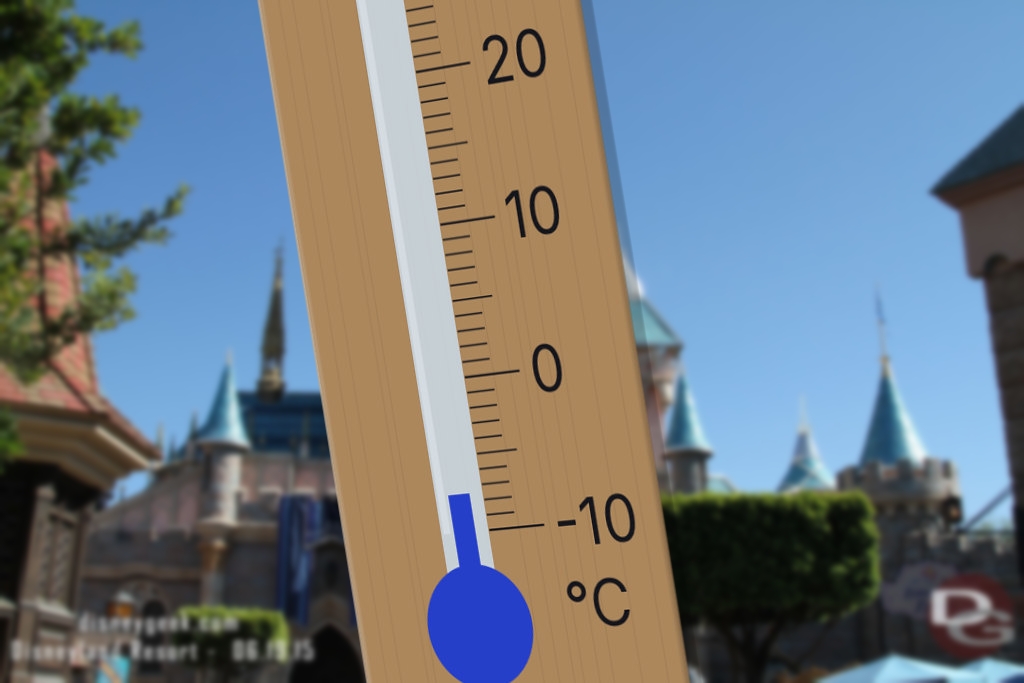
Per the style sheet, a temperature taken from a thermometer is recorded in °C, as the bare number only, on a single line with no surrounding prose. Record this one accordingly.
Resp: -7.5
